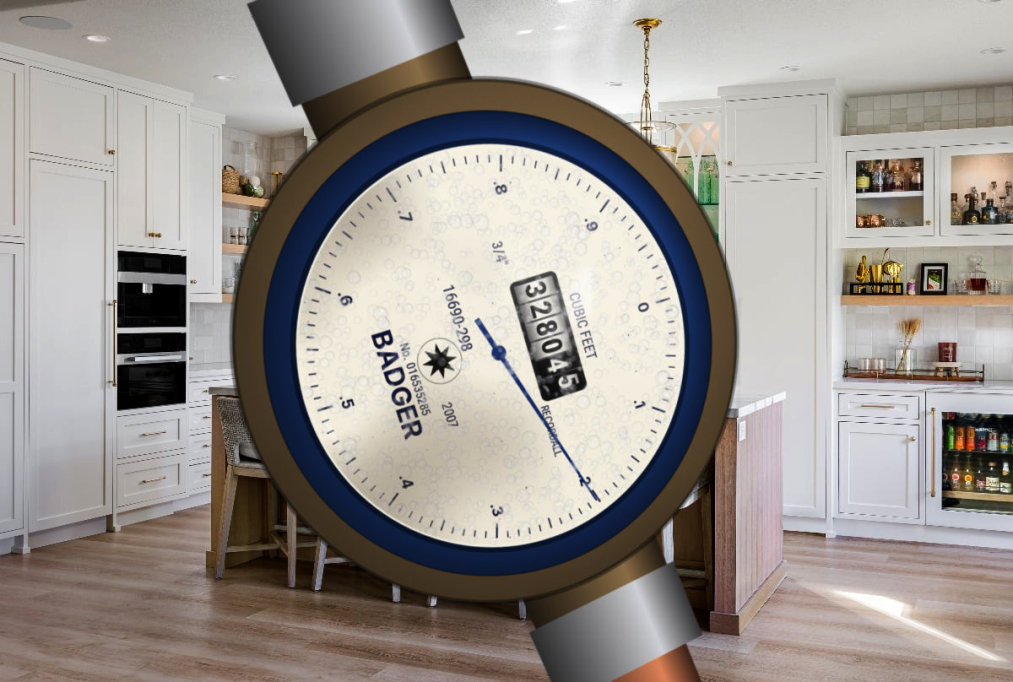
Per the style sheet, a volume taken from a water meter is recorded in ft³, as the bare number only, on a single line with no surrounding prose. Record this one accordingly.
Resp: 328045.20
